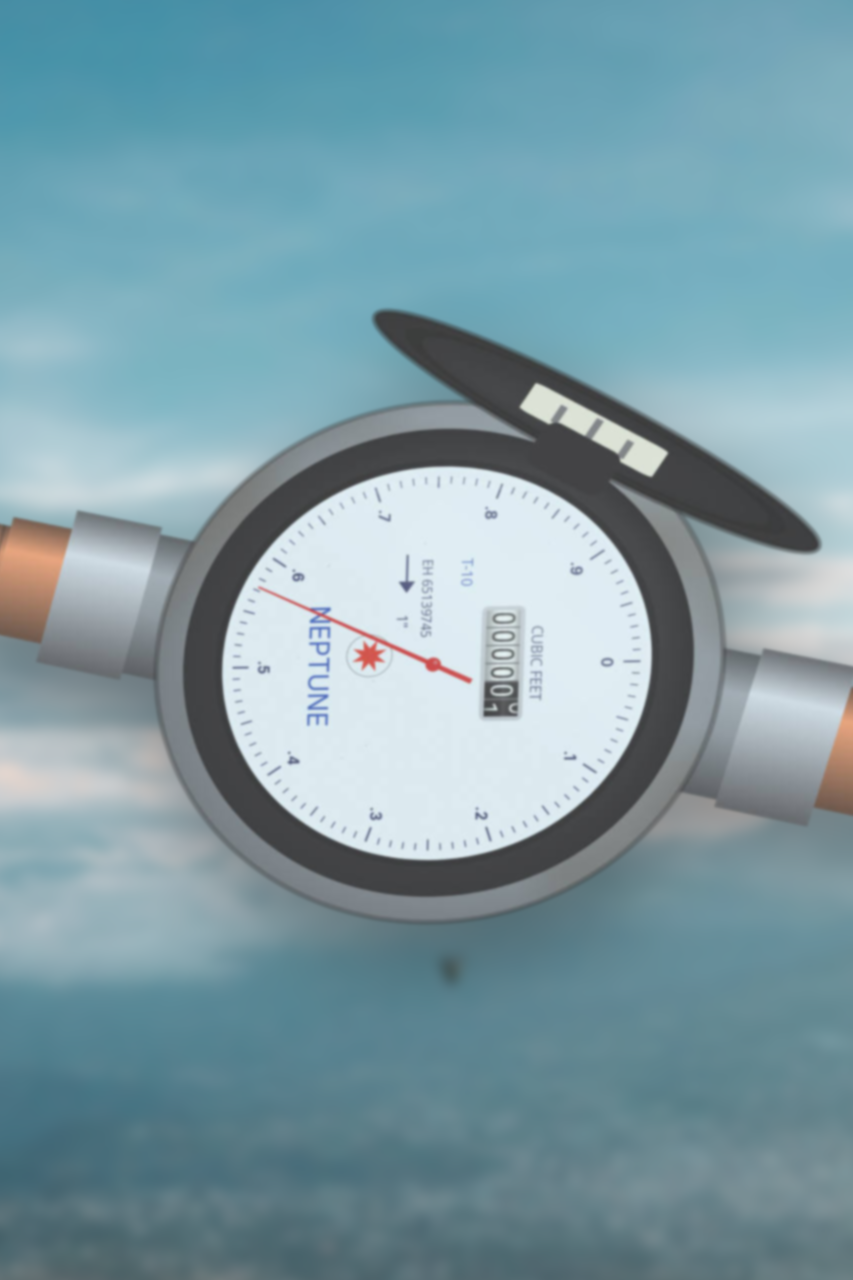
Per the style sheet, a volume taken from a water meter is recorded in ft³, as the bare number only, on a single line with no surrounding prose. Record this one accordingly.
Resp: 0.57
